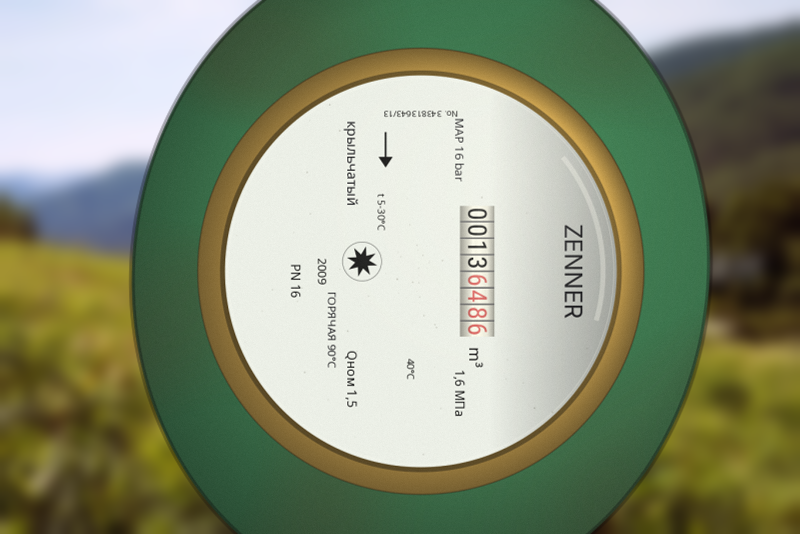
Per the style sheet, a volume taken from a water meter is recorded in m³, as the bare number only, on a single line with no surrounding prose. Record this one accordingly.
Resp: 13.6486
